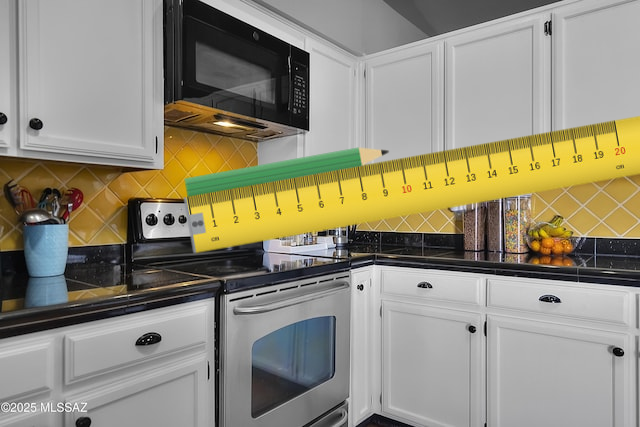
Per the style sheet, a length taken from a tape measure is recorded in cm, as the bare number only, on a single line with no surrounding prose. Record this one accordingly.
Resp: 9.5
